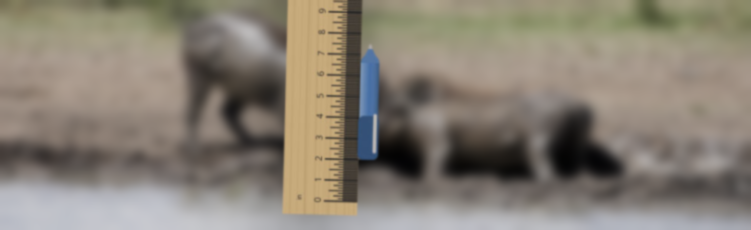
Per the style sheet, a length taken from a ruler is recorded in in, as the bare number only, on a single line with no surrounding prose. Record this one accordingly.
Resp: 5.5
